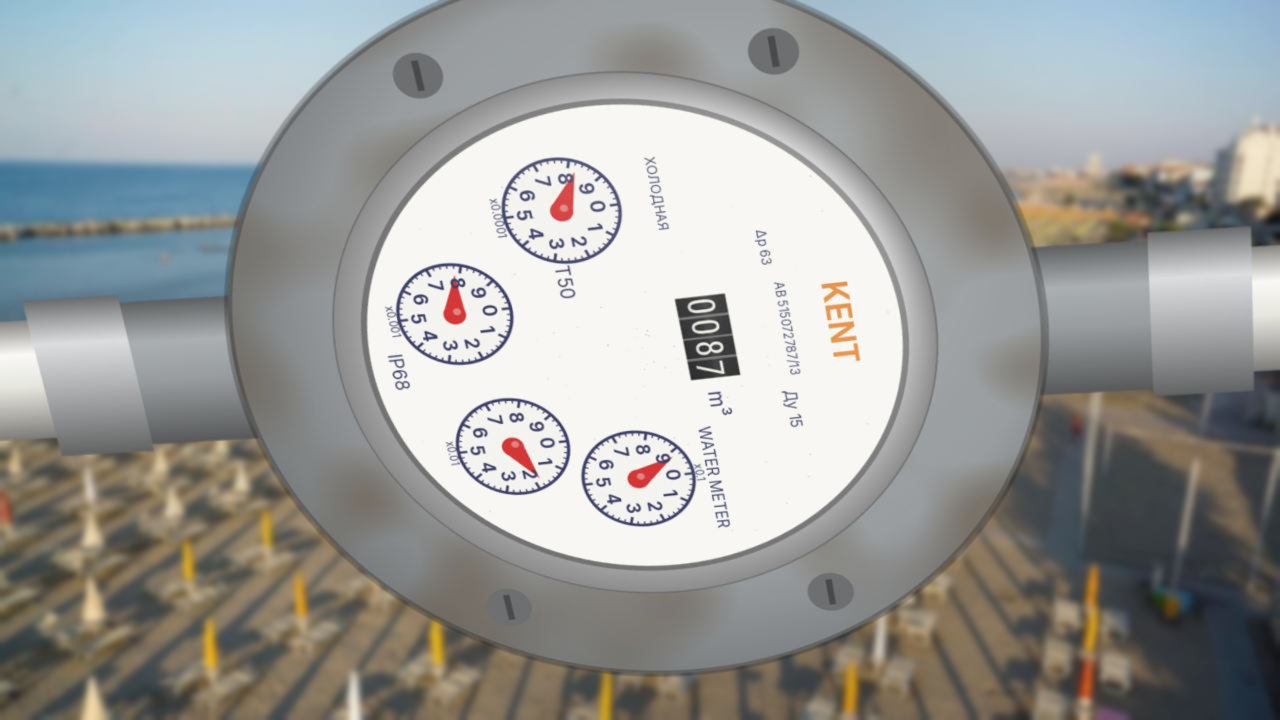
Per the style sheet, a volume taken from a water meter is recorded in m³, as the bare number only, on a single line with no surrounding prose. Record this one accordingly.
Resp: 86.9178
